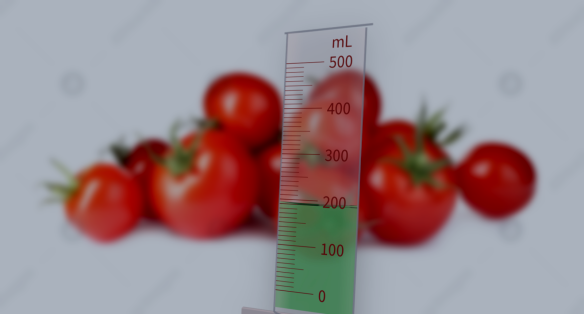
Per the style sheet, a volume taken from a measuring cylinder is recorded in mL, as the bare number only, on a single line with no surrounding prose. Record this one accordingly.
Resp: 190
